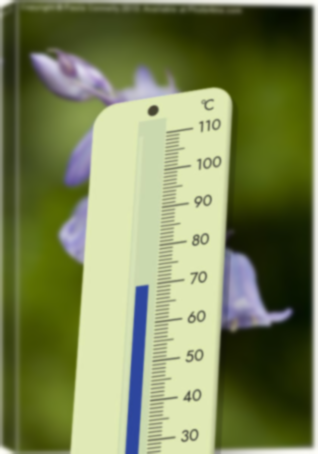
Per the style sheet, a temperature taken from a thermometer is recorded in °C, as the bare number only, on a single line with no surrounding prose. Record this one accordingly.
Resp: 70
